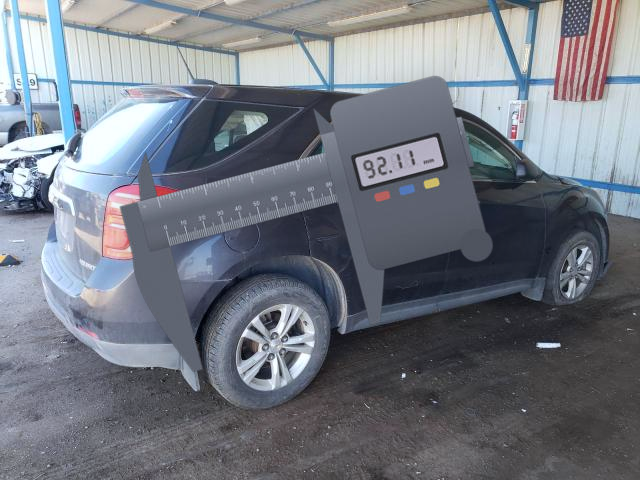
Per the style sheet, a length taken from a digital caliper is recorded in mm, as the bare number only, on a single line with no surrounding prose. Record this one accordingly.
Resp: 92.11
